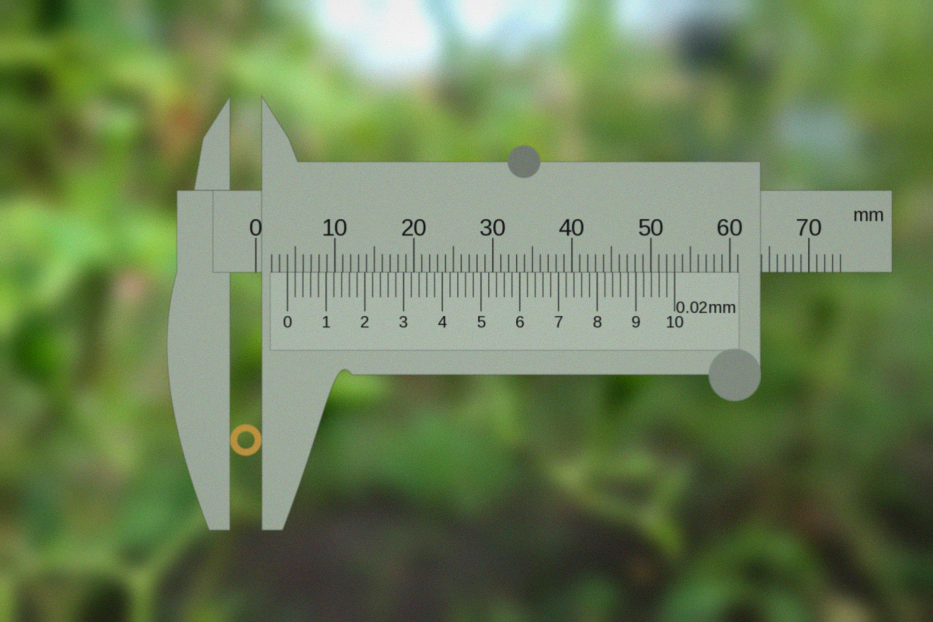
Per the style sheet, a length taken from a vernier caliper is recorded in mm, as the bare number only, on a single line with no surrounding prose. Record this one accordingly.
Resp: 4.0
